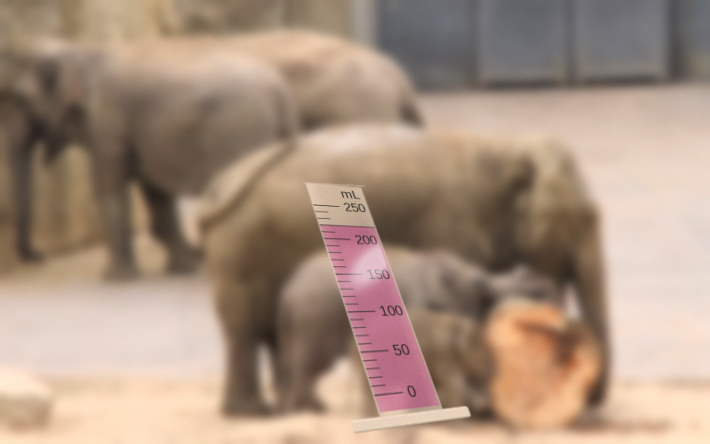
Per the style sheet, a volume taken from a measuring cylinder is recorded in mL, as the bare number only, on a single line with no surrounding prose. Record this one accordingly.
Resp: 220
